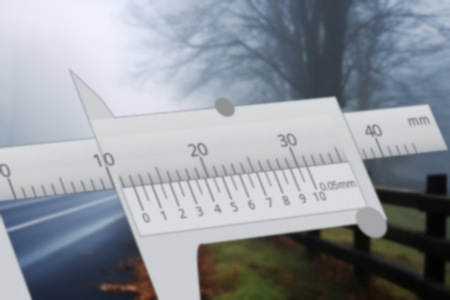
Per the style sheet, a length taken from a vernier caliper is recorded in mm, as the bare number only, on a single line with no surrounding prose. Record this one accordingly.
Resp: 12.0
